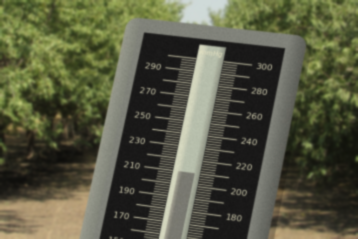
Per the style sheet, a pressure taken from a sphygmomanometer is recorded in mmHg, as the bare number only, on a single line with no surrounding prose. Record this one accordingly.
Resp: 210
